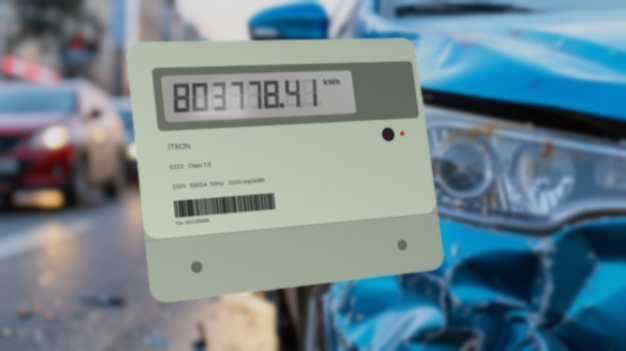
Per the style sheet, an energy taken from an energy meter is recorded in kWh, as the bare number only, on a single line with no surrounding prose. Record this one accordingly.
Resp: 803778.41
